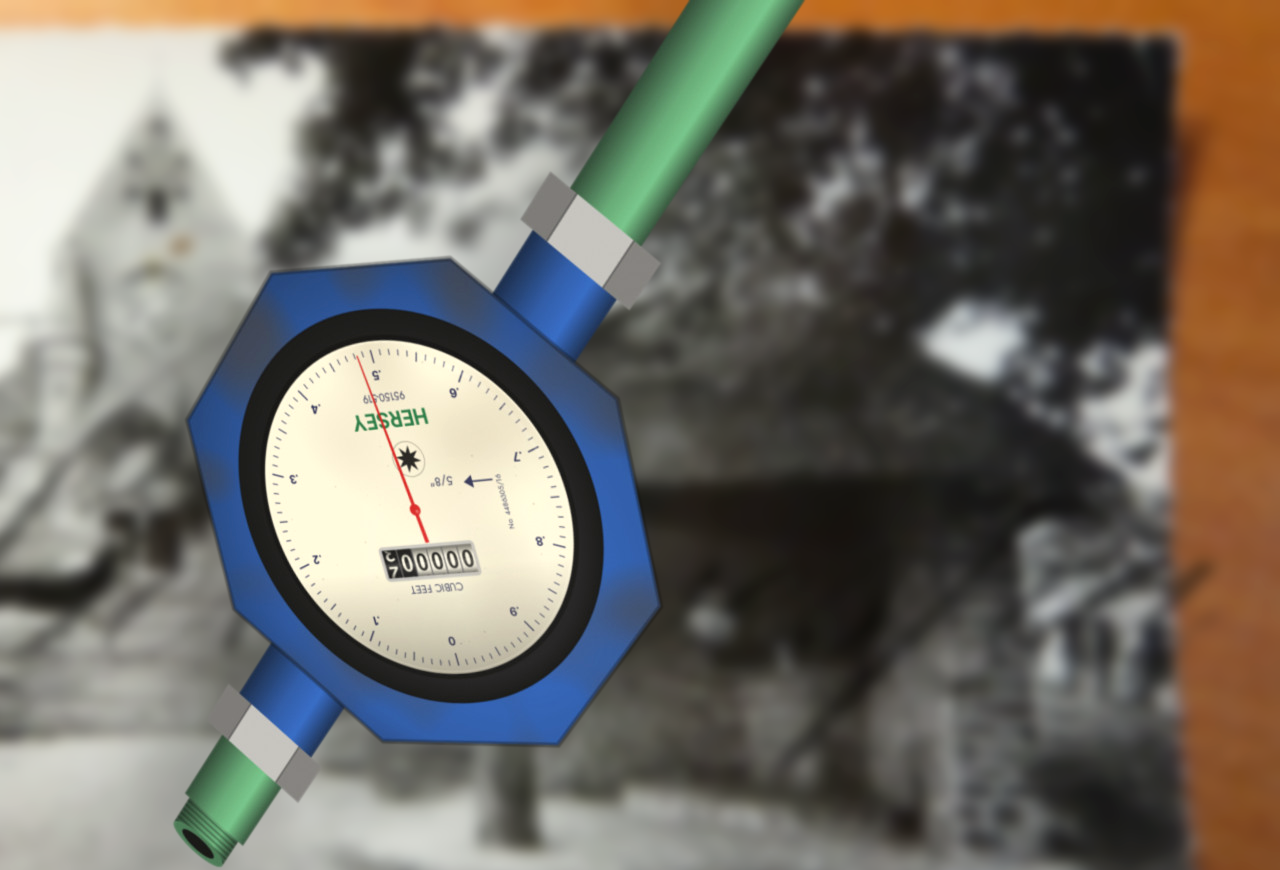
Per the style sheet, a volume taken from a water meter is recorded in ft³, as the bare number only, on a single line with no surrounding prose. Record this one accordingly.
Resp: 2.48
